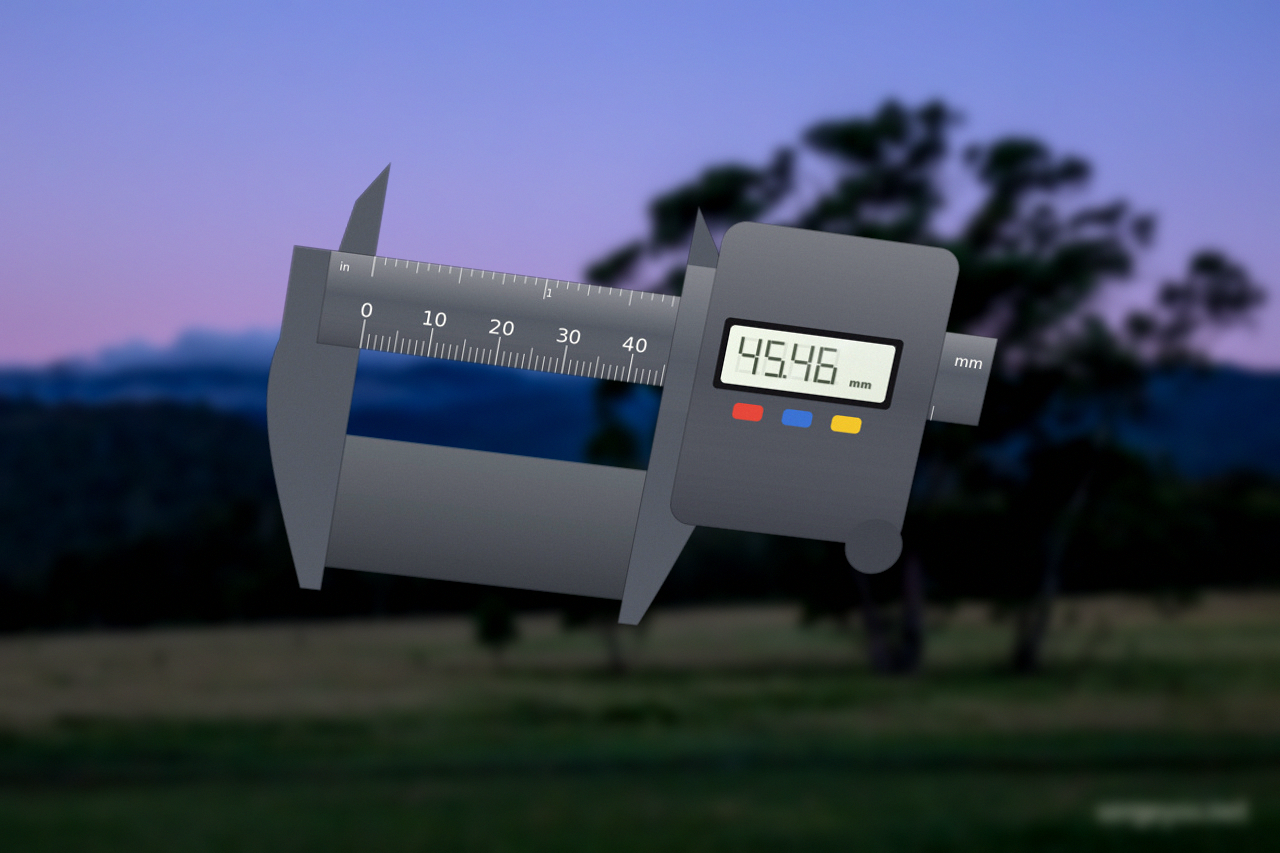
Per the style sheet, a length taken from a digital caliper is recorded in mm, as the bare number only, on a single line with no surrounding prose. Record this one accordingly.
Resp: 45.46
